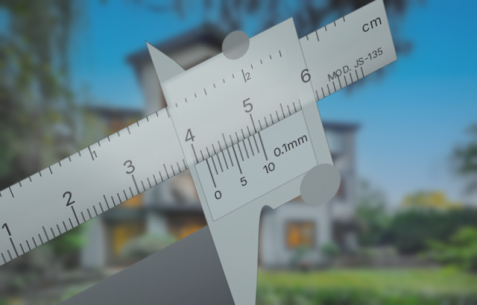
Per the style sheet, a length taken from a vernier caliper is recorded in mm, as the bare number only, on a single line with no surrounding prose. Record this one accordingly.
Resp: 41.4
